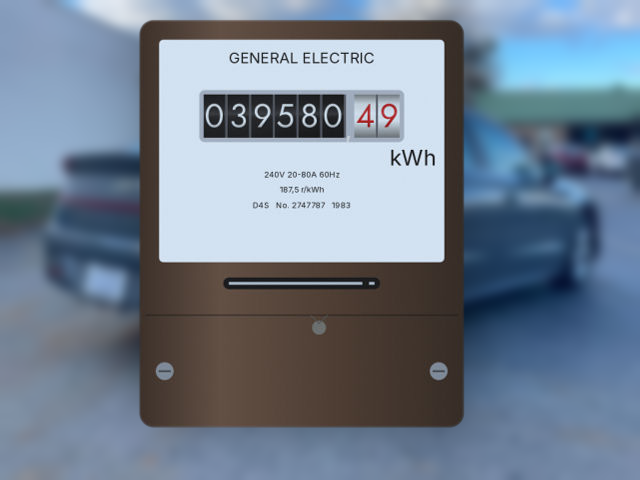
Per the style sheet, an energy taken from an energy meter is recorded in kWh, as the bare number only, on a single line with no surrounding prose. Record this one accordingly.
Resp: 39580.49
